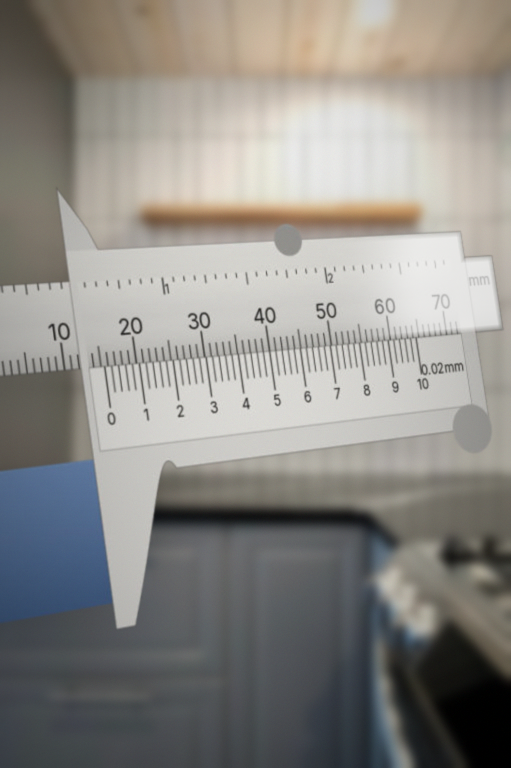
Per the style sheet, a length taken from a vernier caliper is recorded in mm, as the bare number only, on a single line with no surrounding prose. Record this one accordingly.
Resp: 15.5
